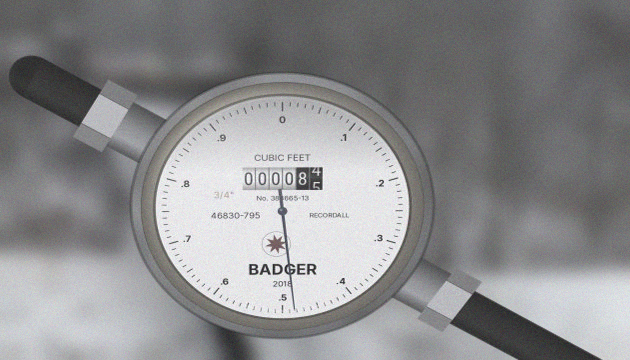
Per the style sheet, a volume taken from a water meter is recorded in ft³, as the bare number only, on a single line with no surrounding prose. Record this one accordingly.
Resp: 84.48
